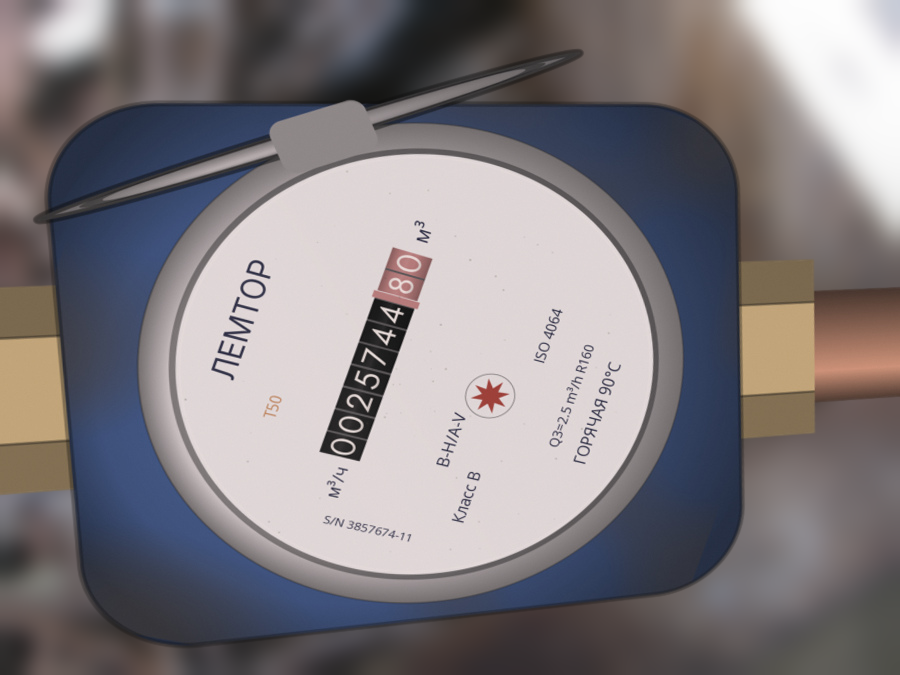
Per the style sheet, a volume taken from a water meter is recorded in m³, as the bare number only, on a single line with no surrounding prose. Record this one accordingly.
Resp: 25744.80
